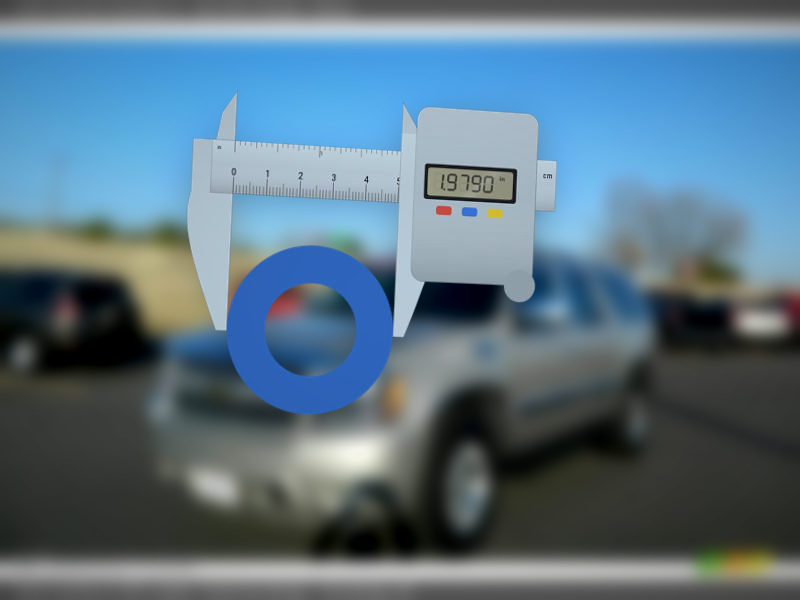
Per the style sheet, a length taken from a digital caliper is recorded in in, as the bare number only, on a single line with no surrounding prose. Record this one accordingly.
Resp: 1.9790
